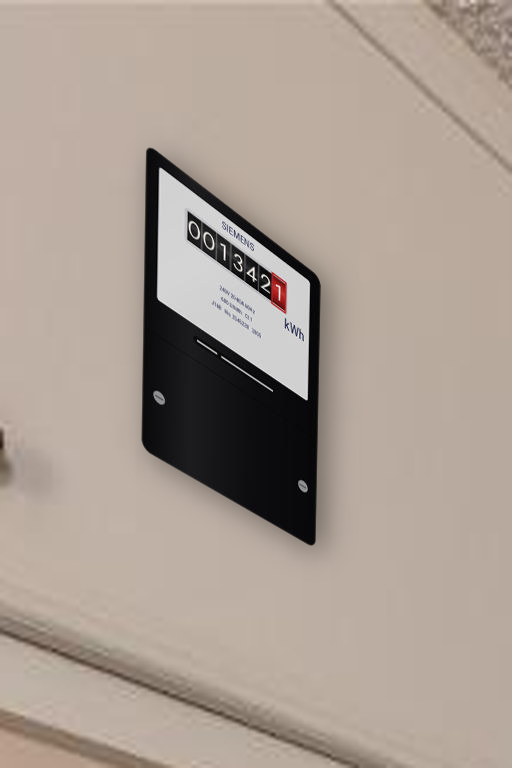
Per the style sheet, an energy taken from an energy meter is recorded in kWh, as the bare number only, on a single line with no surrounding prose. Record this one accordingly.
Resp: 1342.1
